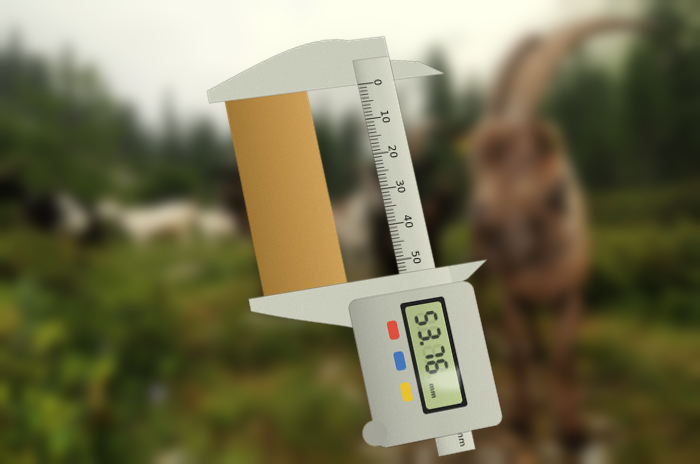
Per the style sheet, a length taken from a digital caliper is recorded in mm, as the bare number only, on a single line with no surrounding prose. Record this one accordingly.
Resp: 53.76
